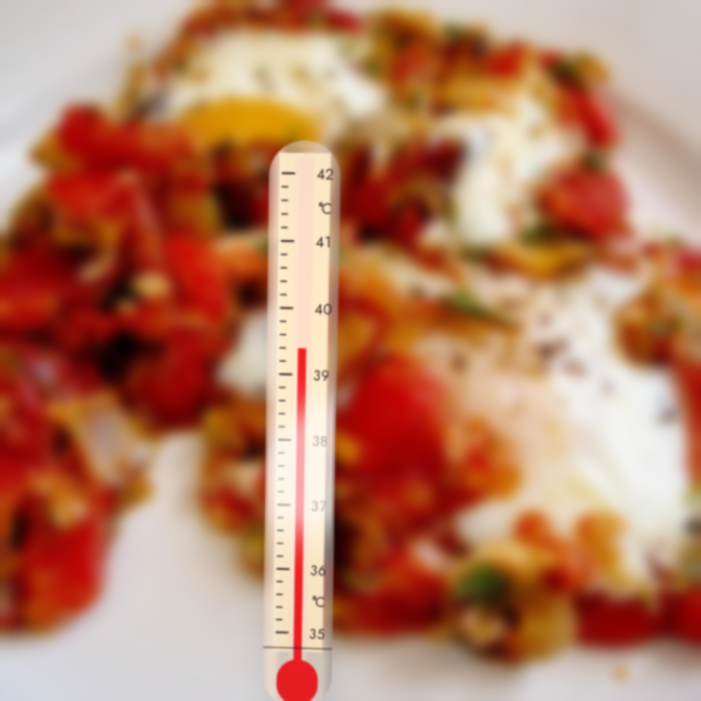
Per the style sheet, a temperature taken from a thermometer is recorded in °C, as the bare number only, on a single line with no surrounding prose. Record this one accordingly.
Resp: 39.4
